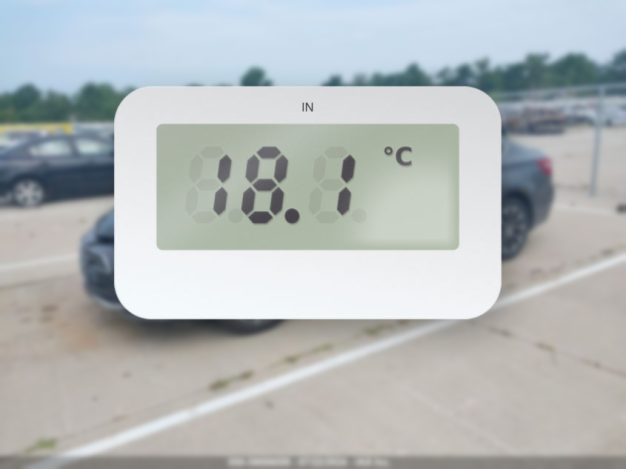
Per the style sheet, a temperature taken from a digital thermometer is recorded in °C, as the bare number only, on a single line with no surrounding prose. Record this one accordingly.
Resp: 18.1
